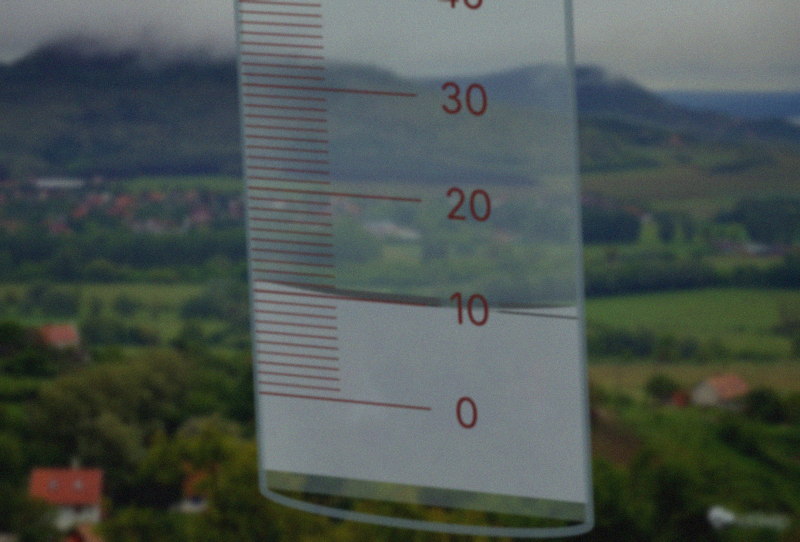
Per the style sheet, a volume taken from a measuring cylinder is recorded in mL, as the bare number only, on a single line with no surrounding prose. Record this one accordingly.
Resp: 10
